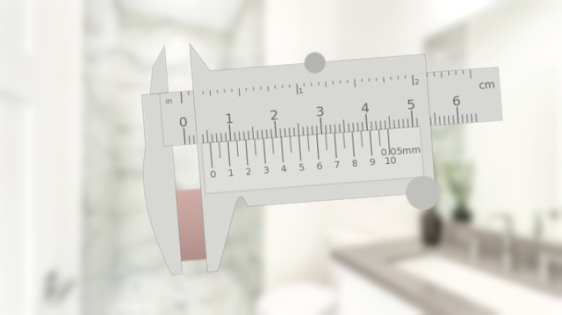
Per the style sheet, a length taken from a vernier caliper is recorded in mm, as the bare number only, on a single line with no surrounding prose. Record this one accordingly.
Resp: 5.5
